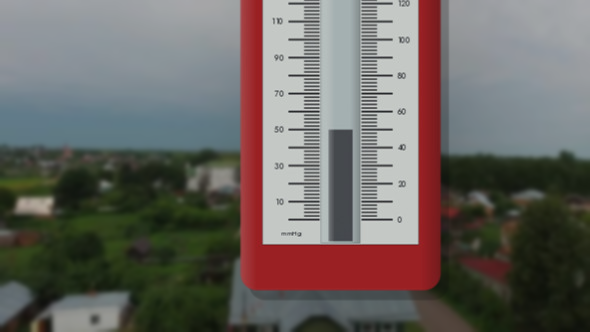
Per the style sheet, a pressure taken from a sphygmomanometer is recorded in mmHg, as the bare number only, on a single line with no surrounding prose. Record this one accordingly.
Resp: 50
